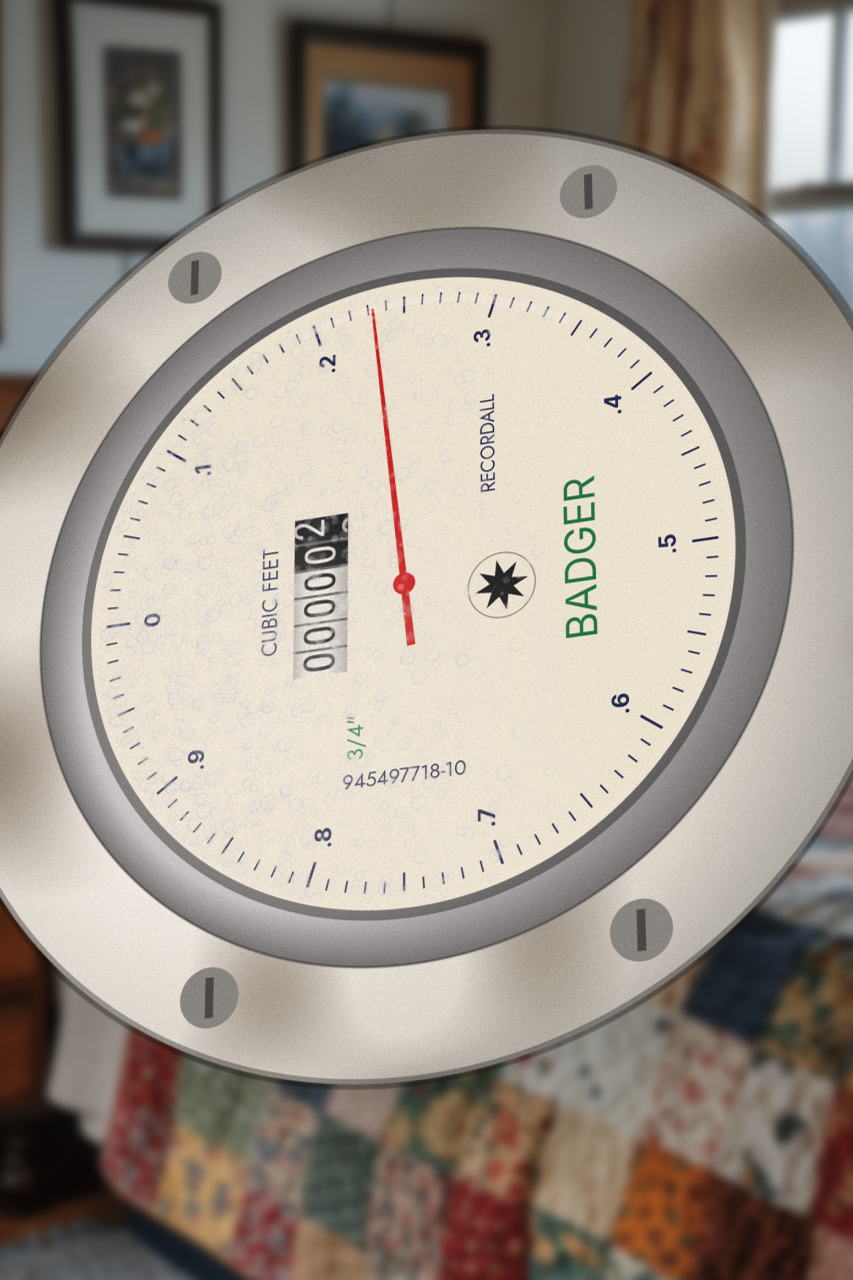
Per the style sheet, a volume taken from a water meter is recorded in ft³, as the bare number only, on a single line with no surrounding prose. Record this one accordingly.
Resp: 2.23
